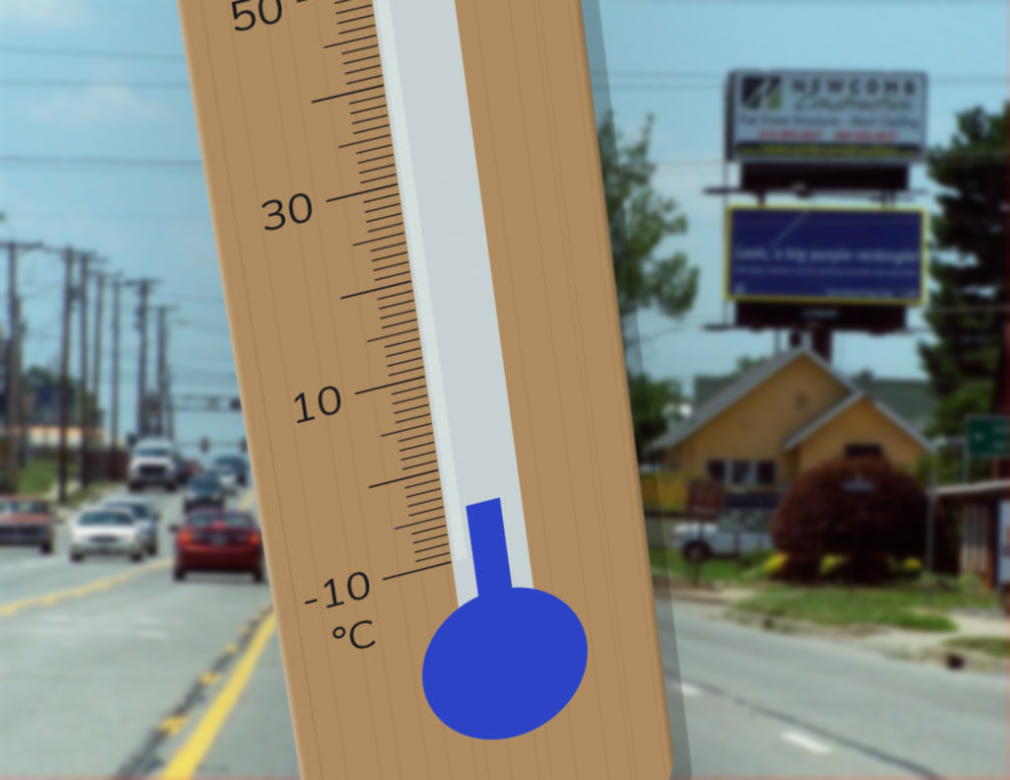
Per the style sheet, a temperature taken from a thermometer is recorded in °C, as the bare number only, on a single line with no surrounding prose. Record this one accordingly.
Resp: -4.5
